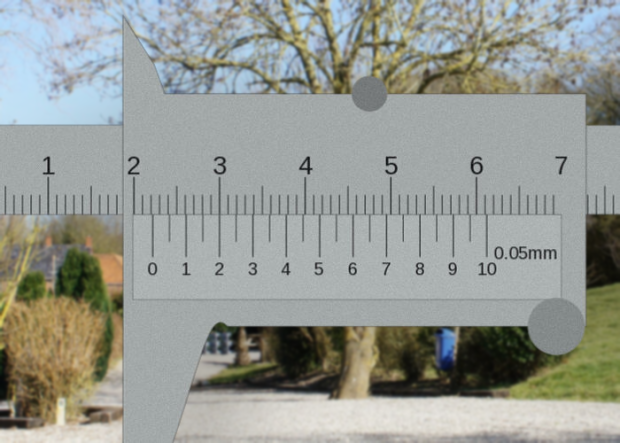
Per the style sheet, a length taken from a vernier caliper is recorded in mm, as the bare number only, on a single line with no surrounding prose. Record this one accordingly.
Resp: 22.2
